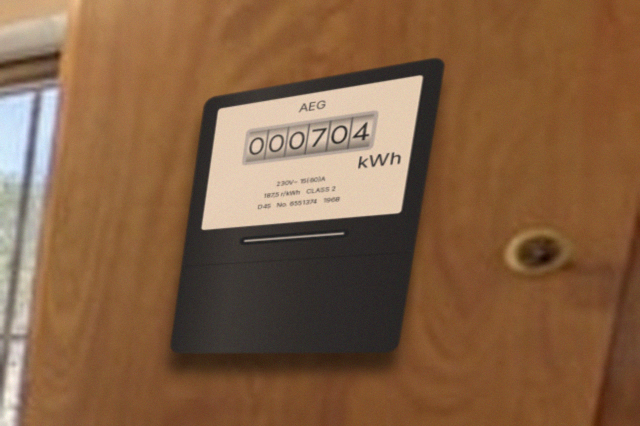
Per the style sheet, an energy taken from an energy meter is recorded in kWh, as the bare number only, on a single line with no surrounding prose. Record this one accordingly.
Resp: 704
